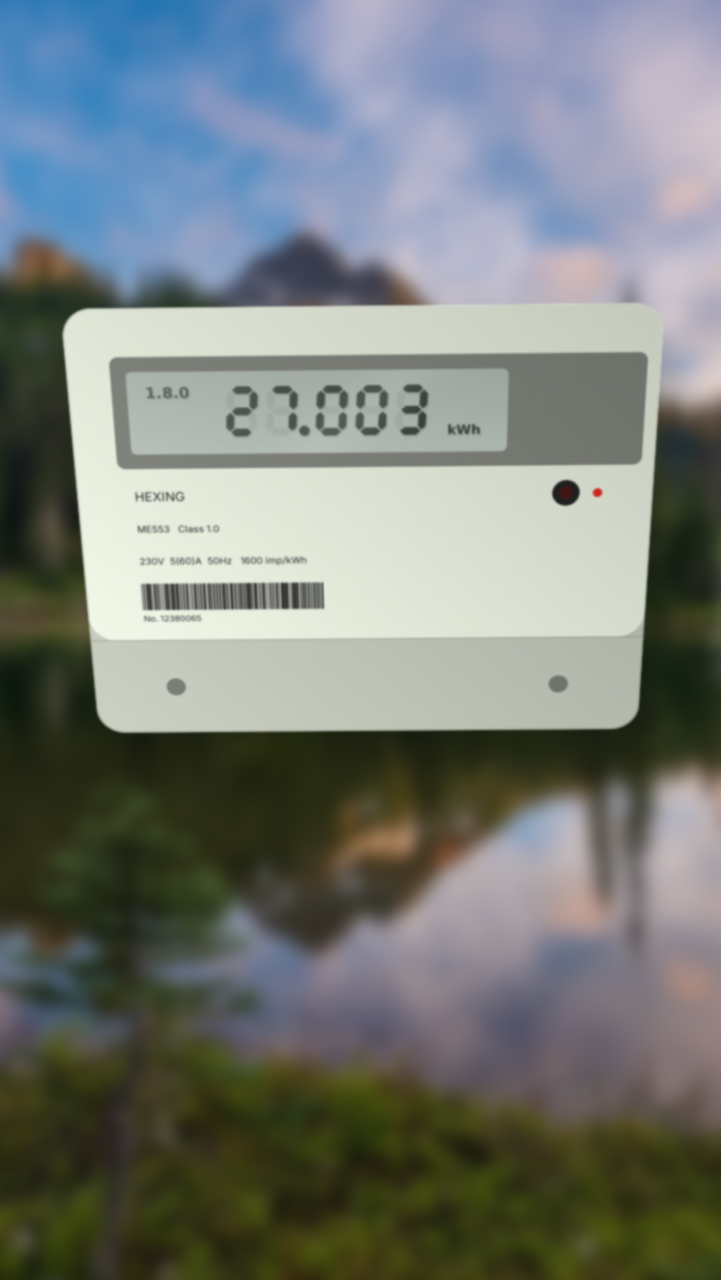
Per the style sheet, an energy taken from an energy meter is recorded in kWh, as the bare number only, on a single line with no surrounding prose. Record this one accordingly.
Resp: 27.003
